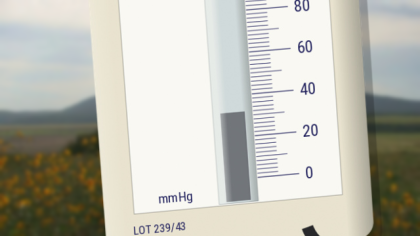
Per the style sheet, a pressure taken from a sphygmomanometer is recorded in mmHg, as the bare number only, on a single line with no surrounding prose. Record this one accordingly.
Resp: 32
